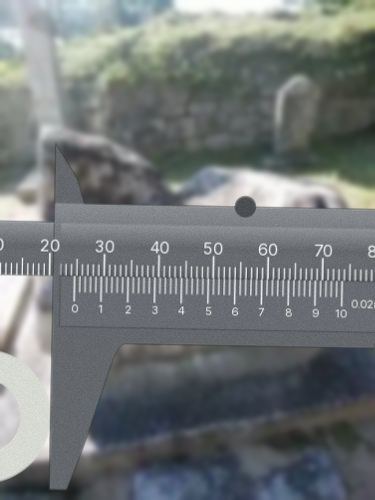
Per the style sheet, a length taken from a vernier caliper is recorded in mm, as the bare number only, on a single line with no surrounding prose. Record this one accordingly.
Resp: 24.6
